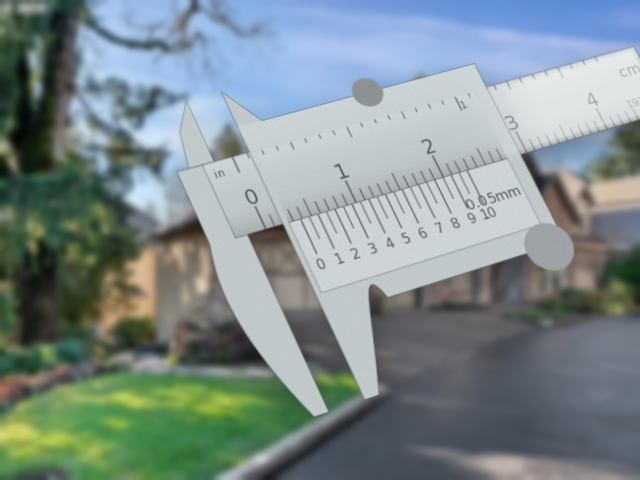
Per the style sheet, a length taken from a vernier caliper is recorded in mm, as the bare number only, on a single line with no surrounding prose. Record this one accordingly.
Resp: 3.8
